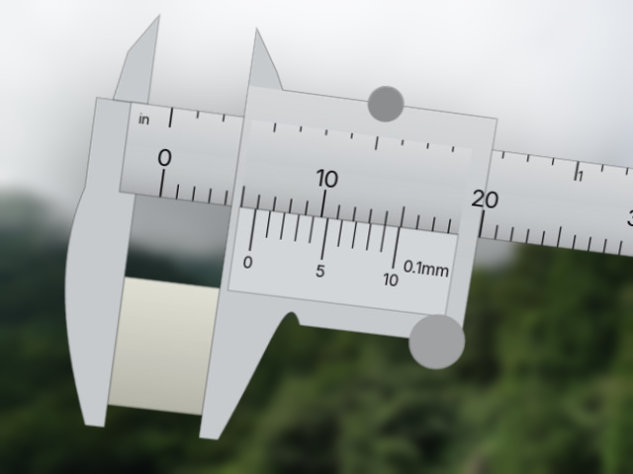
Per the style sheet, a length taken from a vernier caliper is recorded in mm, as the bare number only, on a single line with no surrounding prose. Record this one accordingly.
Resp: 5.9
